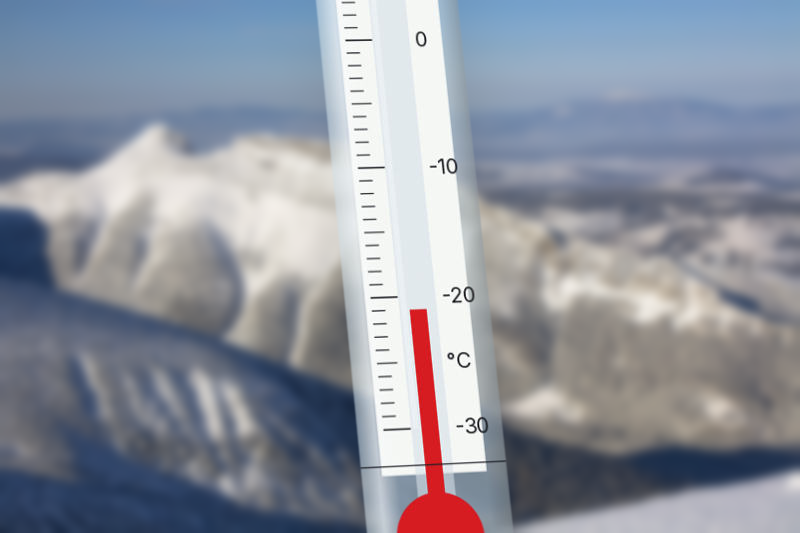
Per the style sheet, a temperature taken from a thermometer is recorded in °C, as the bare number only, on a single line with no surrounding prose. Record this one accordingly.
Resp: -21
